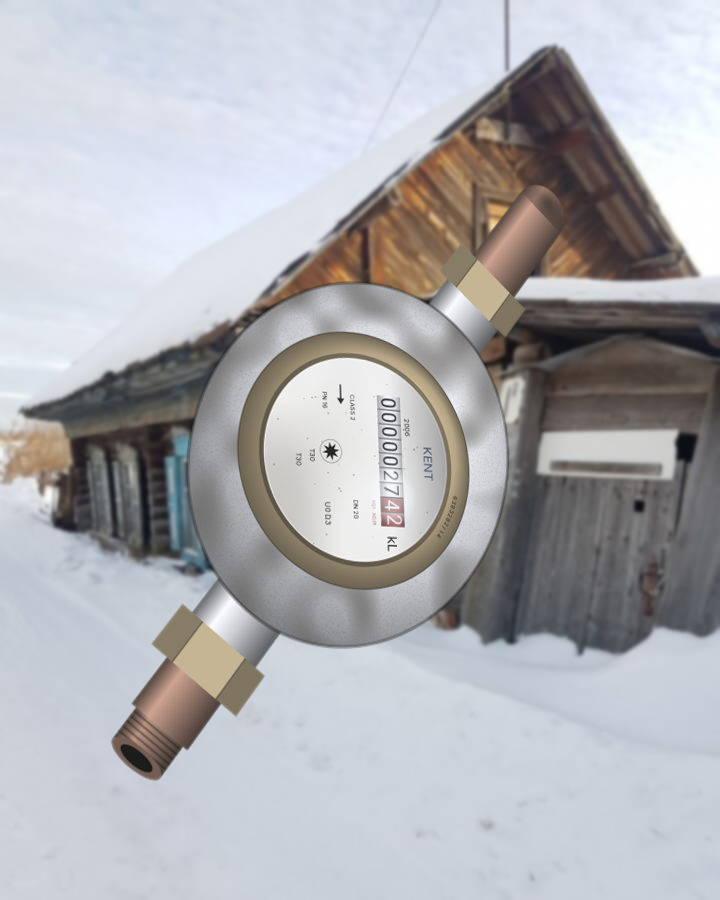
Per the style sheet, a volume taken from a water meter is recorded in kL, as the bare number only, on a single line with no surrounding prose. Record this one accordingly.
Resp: 27.42
